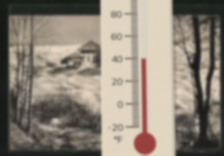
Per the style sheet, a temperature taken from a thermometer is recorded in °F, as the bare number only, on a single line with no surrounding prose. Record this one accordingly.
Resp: 40
